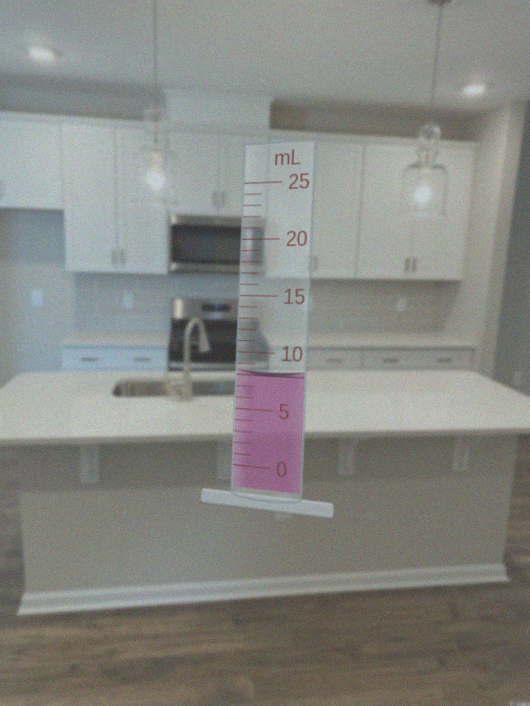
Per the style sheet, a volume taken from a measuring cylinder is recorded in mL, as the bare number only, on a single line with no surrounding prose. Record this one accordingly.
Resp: 8
